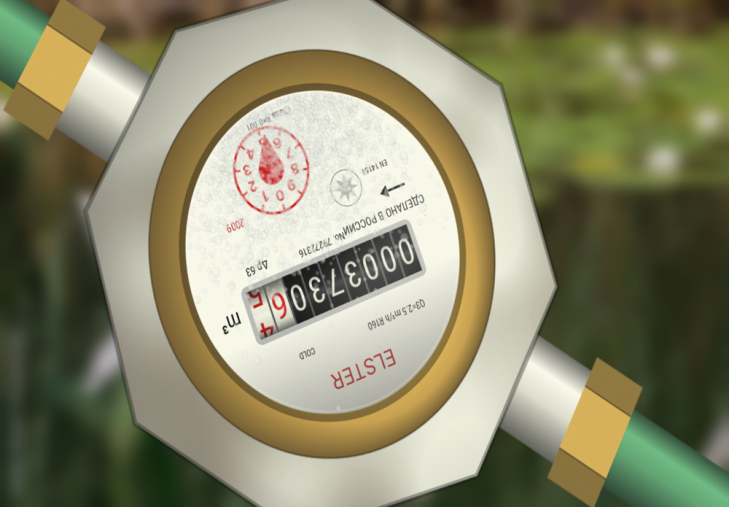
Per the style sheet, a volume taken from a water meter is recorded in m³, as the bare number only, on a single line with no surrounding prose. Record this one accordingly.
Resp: 3730.645
